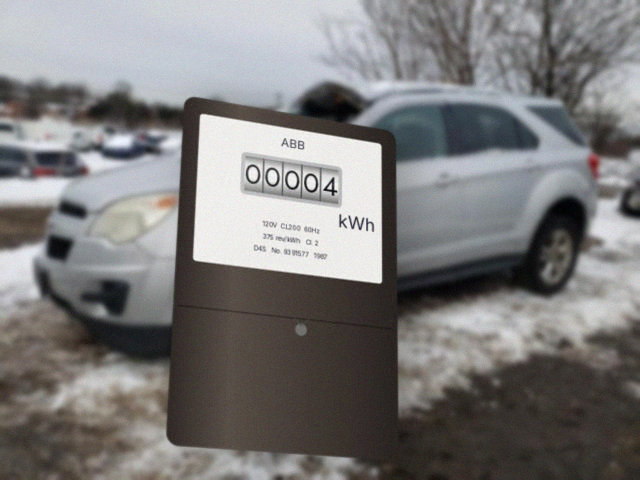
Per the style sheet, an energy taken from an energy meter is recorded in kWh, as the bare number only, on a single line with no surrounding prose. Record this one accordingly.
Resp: 4
